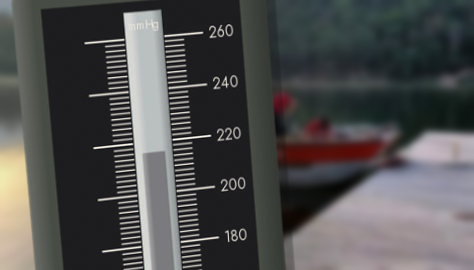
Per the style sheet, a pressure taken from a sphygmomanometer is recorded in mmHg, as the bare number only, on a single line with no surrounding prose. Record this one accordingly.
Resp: 216
